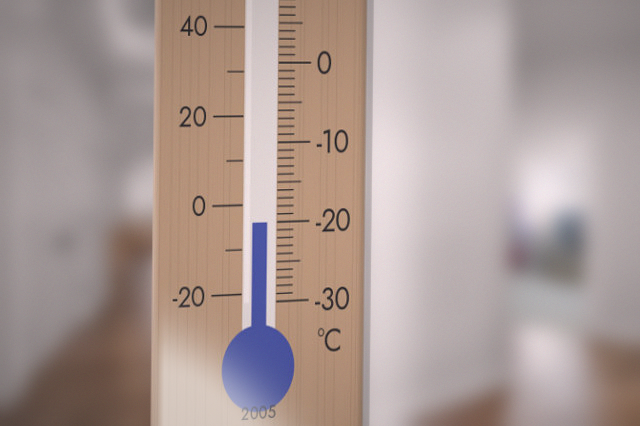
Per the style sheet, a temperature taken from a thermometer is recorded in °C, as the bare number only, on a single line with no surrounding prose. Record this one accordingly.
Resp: -20
